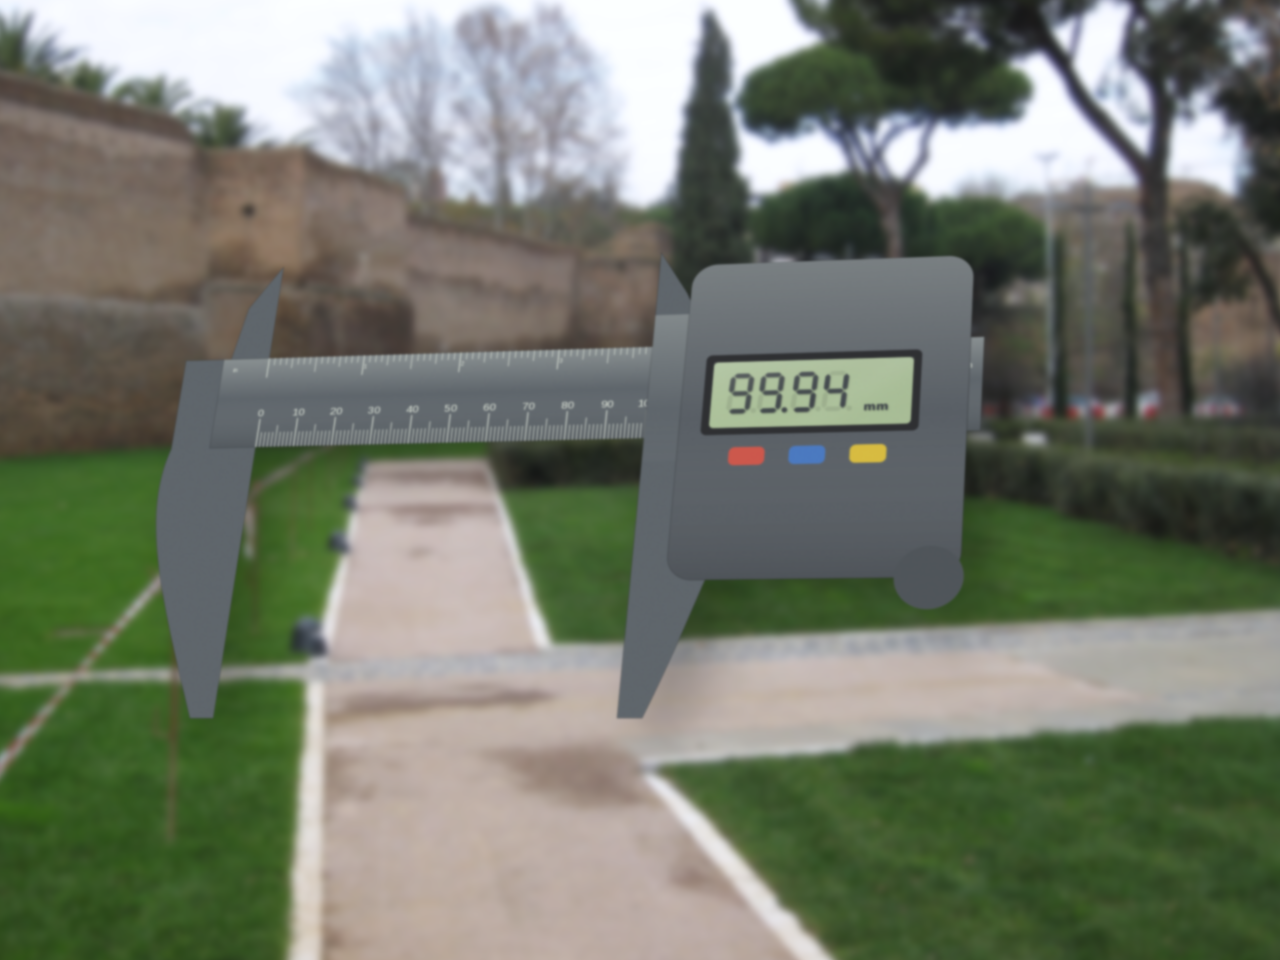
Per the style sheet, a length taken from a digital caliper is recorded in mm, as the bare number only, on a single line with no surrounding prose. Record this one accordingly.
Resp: 99.94
